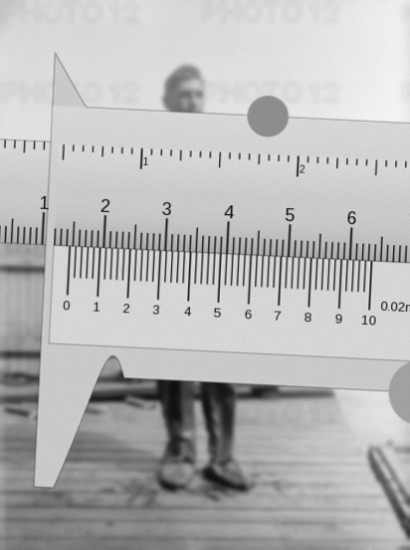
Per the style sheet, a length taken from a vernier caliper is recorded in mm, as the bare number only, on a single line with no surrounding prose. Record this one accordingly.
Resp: 14.5
